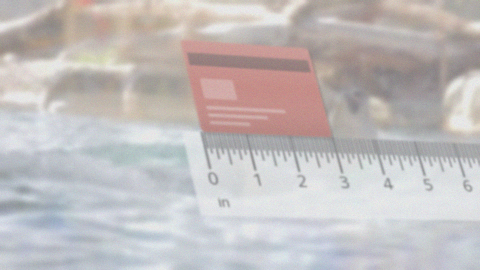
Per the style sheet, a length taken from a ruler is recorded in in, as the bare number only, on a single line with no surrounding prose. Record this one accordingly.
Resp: 3
